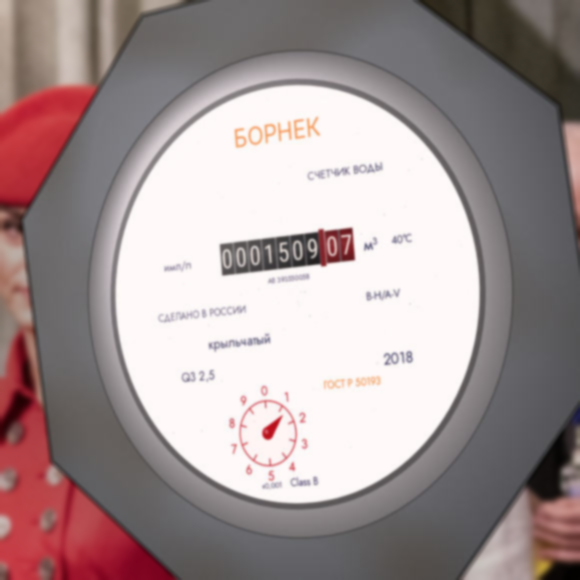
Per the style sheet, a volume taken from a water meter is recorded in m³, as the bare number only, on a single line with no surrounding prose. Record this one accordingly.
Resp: 1509.071
